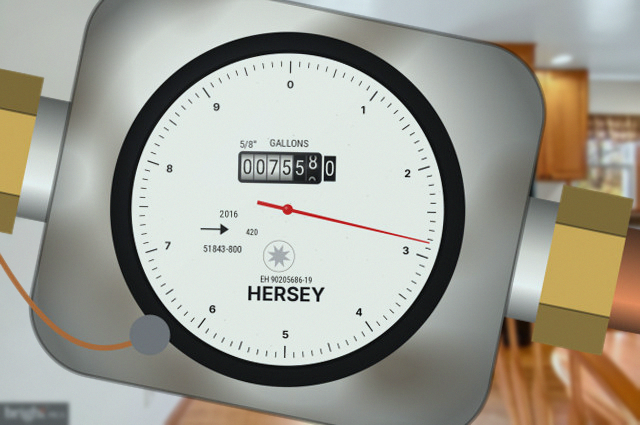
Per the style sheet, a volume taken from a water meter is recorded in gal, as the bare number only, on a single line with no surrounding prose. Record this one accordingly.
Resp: 75582.8
